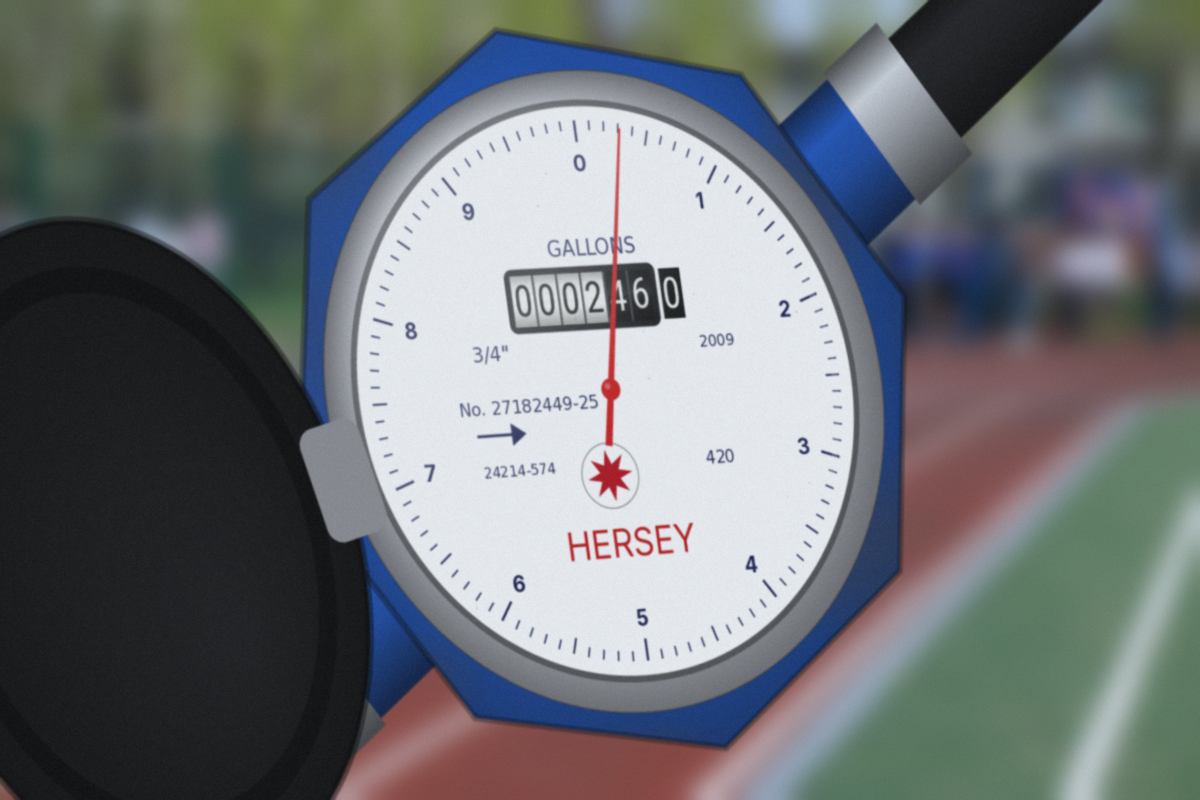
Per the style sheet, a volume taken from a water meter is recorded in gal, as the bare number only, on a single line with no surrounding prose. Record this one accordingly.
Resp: 2460.3
